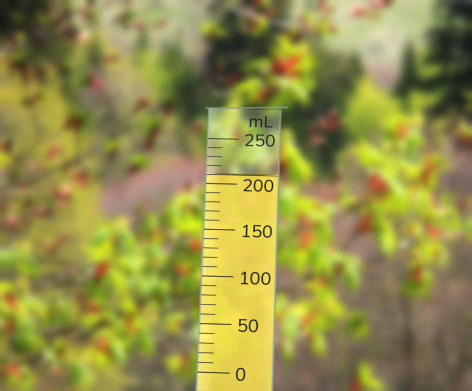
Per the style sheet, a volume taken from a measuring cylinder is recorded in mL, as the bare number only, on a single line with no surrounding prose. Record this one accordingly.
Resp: 210
